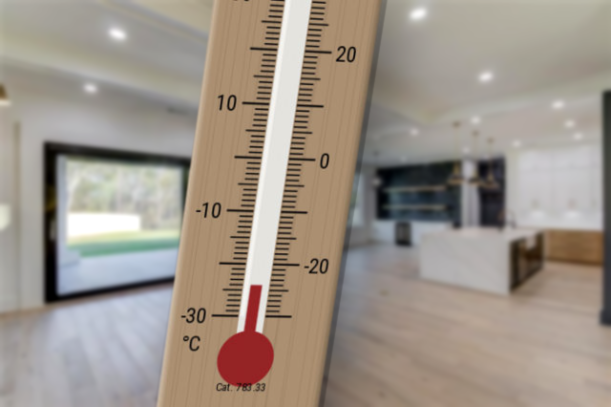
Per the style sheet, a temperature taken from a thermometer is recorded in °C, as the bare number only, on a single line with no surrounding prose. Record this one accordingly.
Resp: -24
